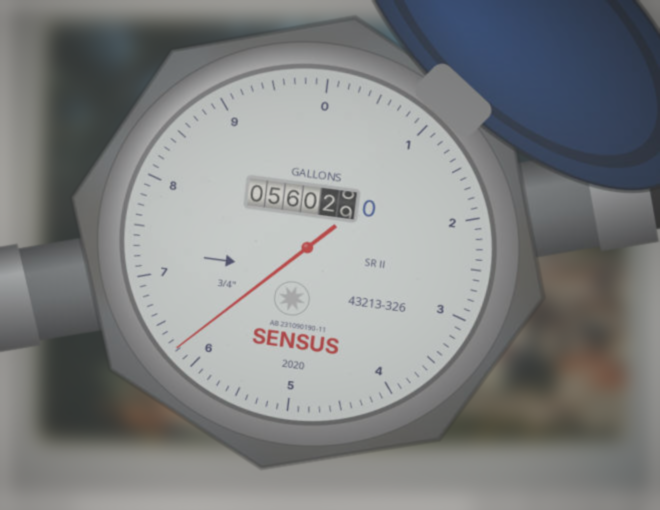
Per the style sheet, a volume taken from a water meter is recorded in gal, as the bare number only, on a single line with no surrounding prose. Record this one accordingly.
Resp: 560286.2
